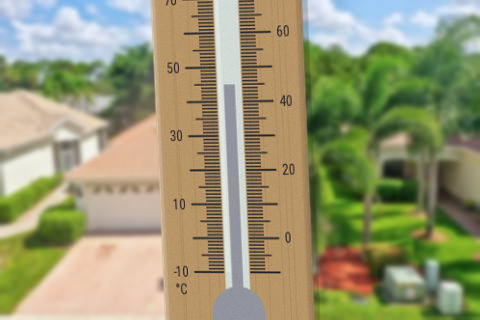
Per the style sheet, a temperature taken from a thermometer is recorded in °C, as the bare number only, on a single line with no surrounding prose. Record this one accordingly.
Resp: 45
